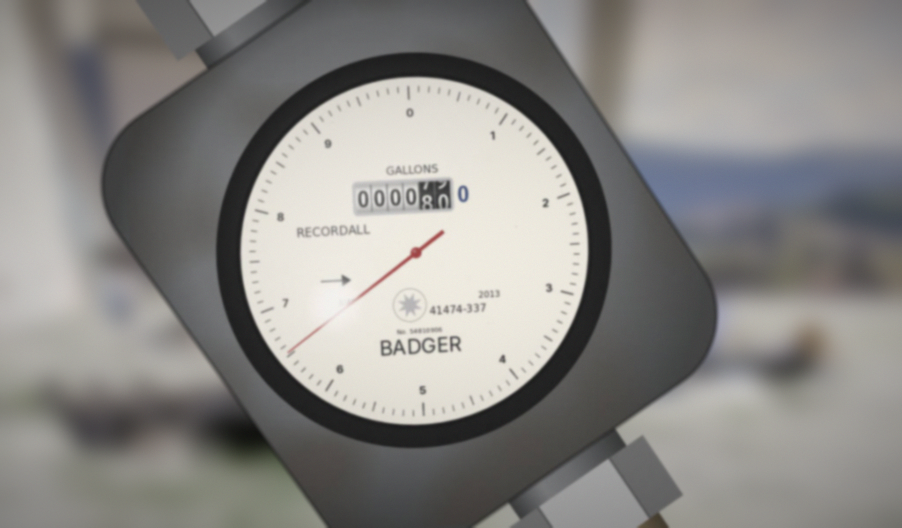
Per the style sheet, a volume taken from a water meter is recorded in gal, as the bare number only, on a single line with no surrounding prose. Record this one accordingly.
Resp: 796.5
